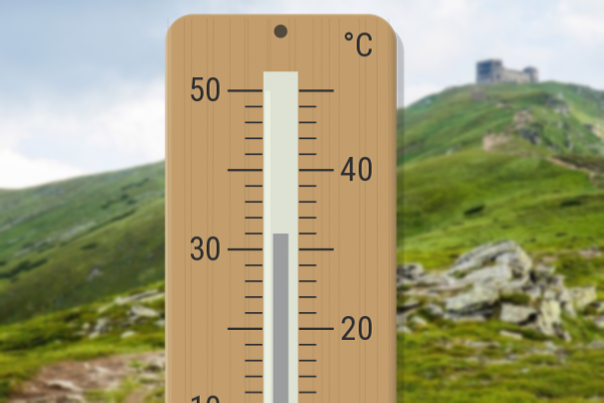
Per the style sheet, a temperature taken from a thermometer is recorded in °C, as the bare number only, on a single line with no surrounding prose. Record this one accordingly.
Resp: 32
